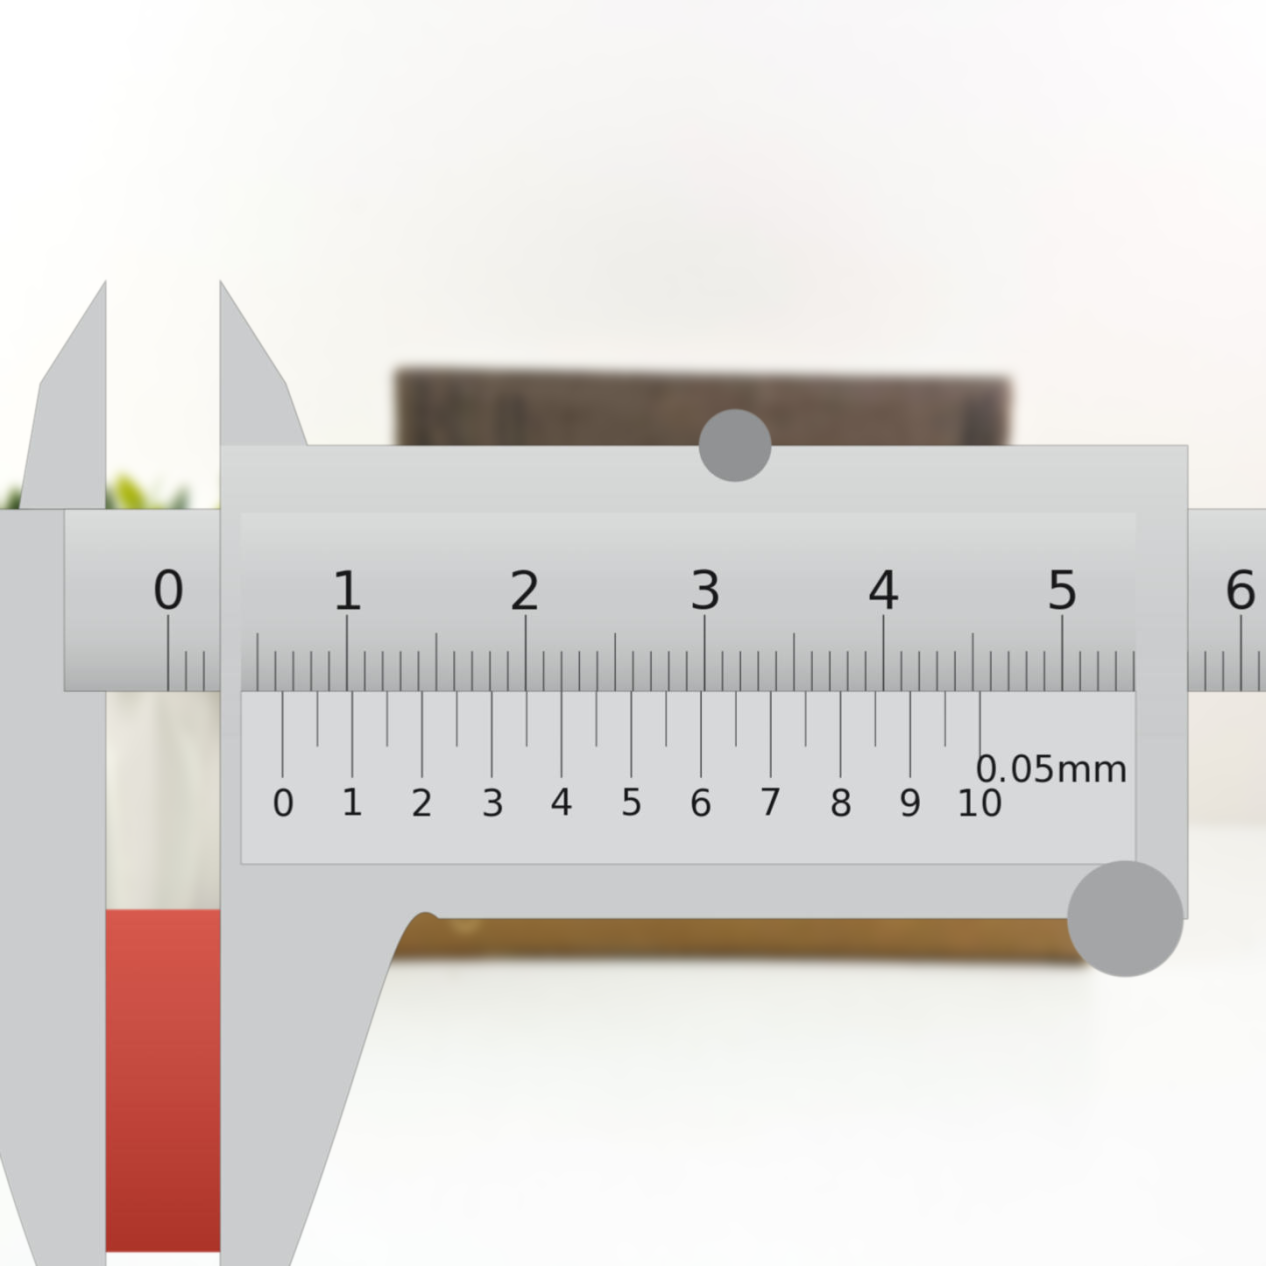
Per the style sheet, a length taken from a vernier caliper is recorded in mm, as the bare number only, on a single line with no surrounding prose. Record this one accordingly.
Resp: 6.4
